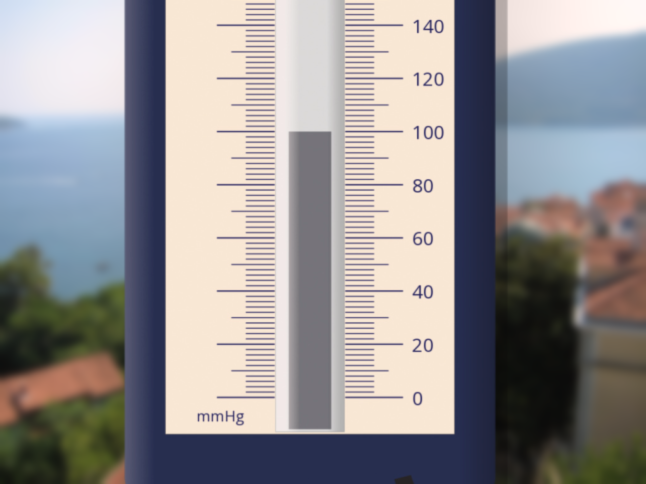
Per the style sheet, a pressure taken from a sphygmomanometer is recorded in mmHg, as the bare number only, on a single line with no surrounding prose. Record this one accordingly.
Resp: 100
